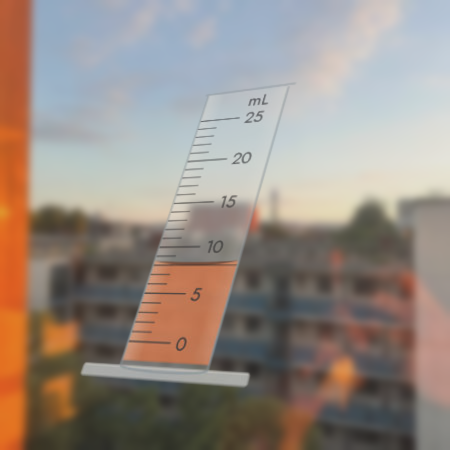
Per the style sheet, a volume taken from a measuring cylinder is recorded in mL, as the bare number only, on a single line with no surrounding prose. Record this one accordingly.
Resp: 8
